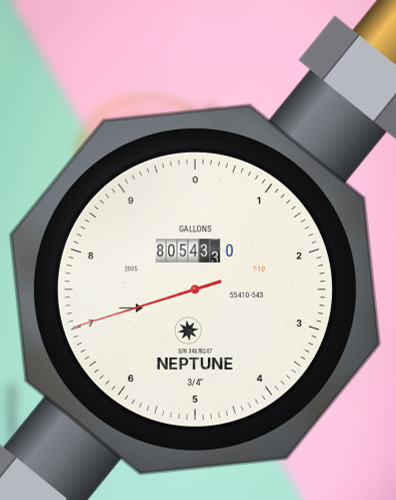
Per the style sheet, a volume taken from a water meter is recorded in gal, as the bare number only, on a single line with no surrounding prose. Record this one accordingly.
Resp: 8054327.0
